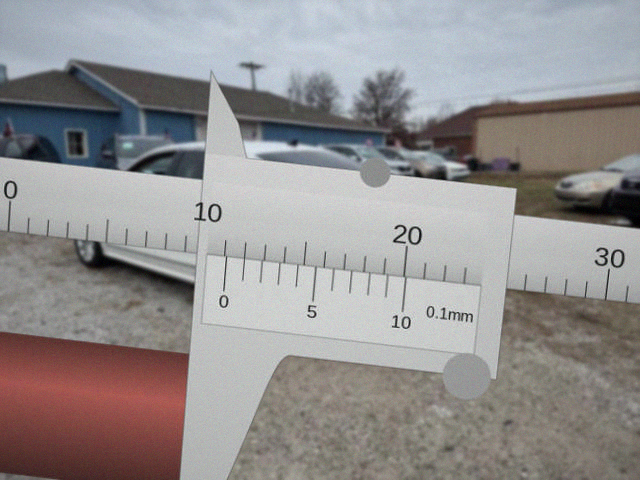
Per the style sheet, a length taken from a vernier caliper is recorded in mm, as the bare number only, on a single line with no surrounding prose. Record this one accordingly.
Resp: 11.1
